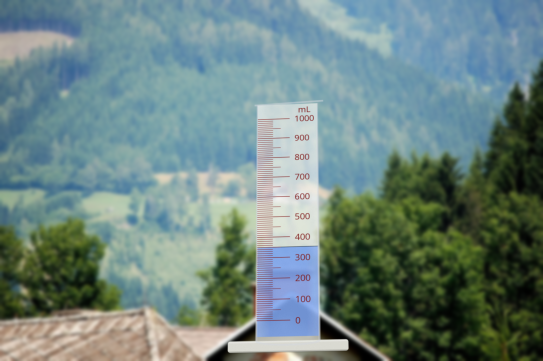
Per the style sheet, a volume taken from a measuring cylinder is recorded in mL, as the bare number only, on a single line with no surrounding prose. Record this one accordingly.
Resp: 350
